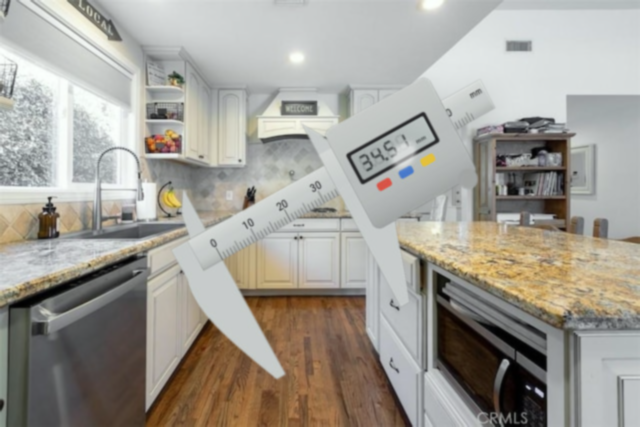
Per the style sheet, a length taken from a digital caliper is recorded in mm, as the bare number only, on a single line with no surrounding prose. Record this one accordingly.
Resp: 34.51
